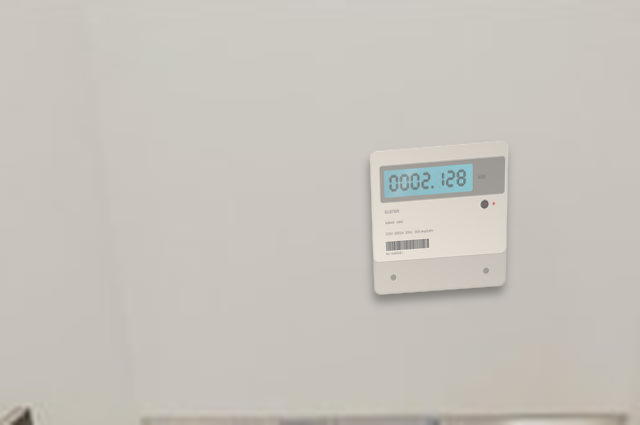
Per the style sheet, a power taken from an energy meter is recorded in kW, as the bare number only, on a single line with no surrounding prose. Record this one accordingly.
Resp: 2.128
